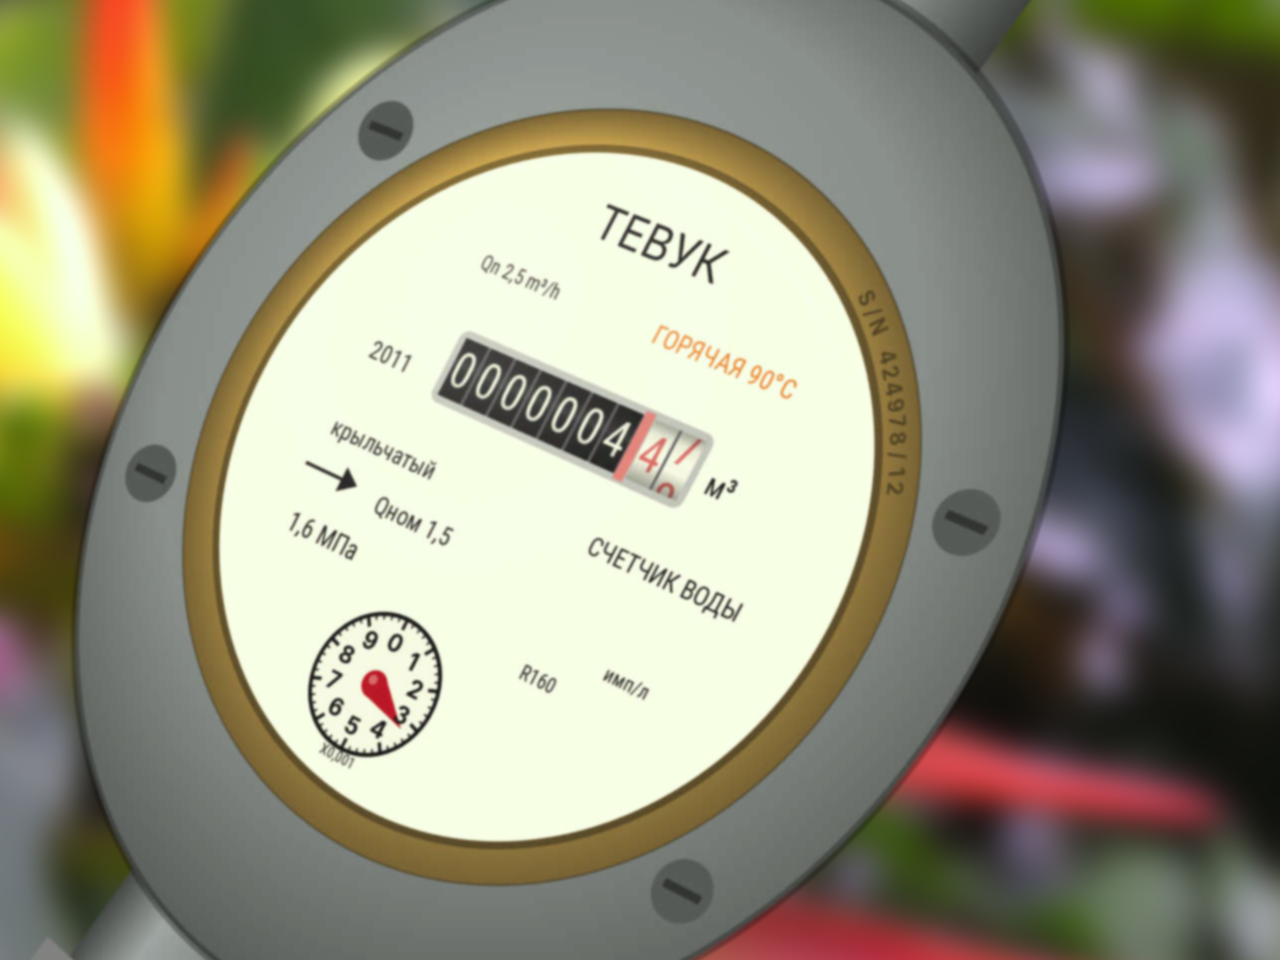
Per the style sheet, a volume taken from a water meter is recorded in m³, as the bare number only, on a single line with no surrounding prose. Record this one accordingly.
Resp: 4.473
